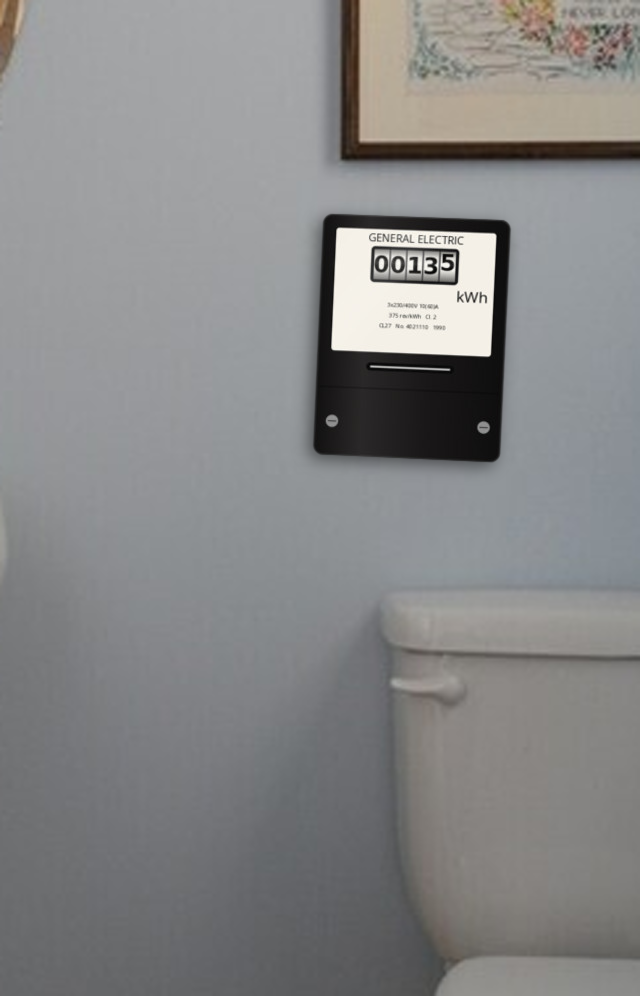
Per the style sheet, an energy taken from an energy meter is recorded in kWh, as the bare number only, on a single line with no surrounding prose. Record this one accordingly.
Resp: 135
